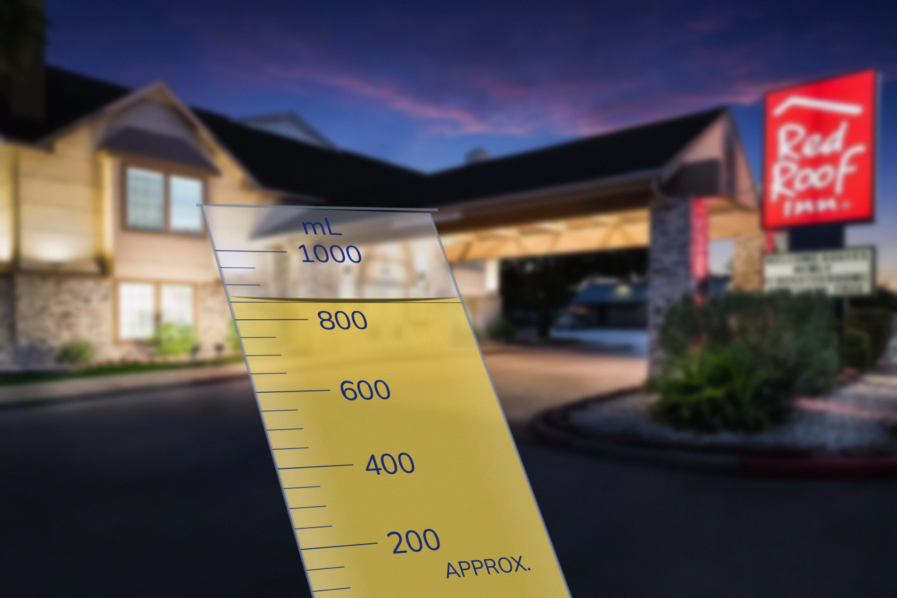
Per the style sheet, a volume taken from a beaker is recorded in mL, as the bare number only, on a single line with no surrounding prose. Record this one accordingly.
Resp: 850
